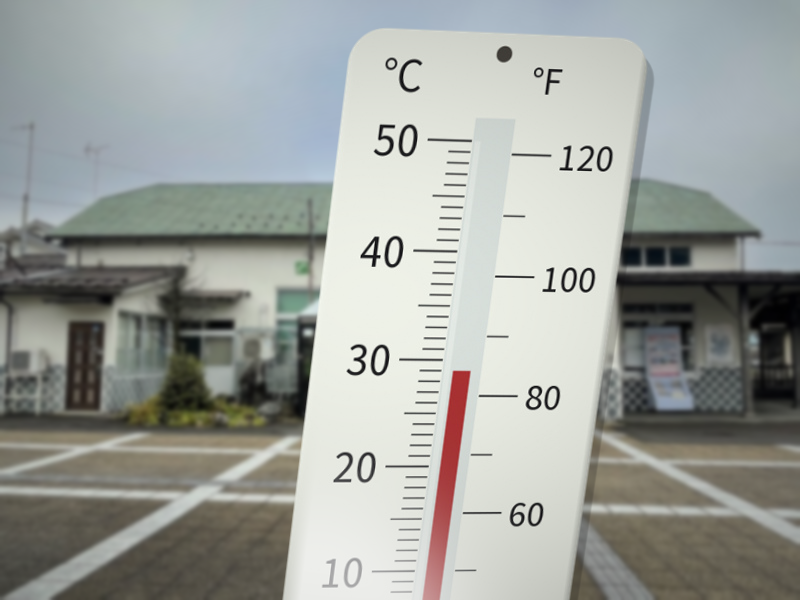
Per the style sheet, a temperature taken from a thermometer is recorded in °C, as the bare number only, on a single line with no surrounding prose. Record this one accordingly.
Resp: 29
